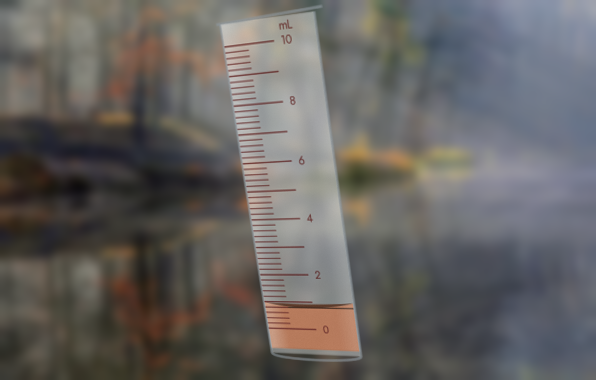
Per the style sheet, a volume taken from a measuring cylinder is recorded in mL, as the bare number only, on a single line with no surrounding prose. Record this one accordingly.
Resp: 0.8
